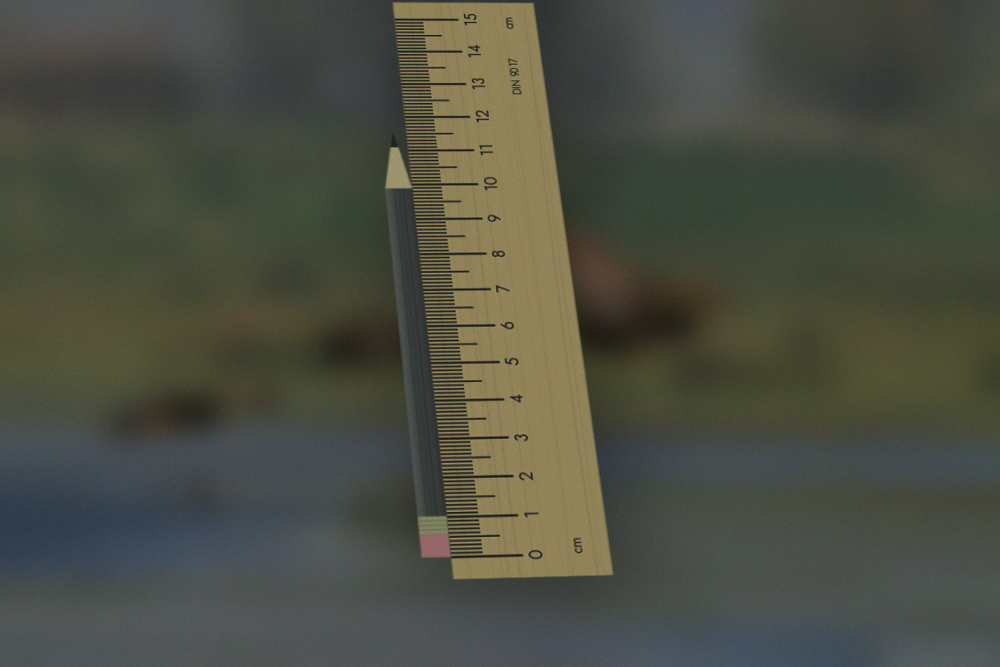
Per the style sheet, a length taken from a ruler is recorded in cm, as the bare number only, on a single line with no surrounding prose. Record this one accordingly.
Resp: 11.5
